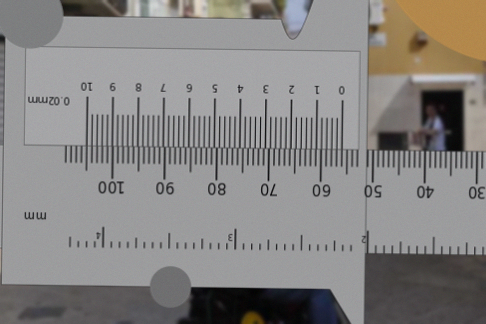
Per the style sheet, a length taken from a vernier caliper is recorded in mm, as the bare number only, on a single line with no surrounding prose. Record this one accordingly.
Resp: 56.0
